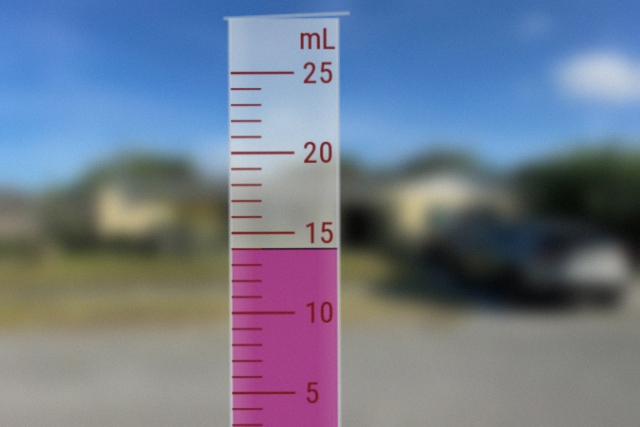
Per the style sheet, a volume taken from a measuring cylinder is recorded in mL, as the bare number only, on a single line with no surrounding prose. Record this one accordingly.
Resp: 14
